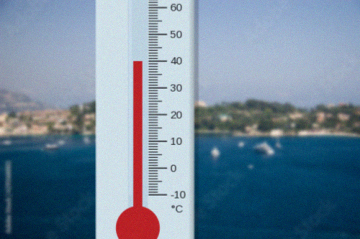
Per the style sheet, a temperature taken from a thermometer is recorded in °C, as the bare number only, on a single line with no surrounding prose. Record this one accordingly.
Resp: 40
